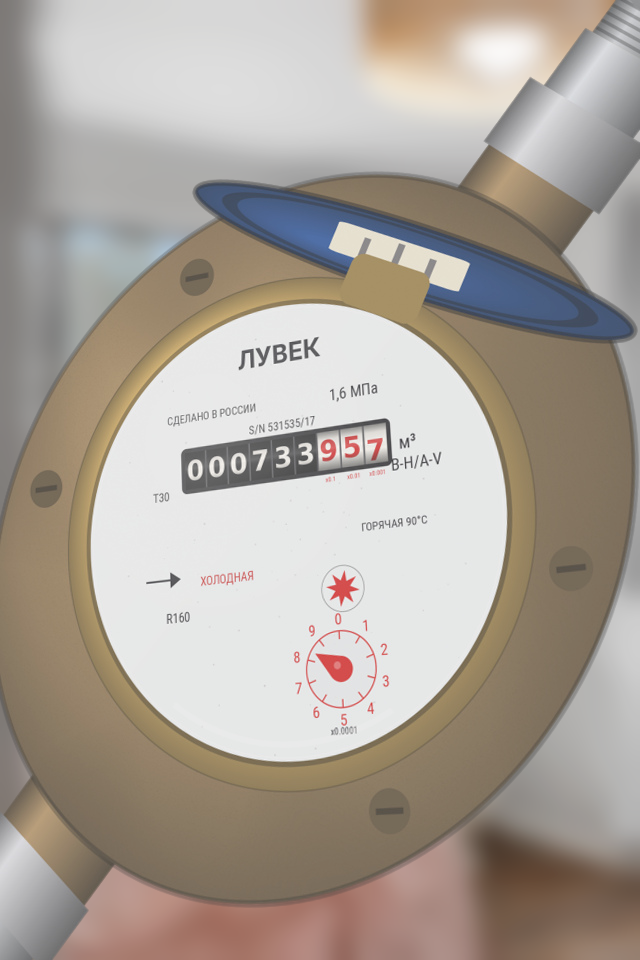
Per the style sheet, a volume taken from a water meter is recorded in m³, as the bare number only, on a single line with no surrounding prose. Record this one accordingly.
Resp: 733.9568
